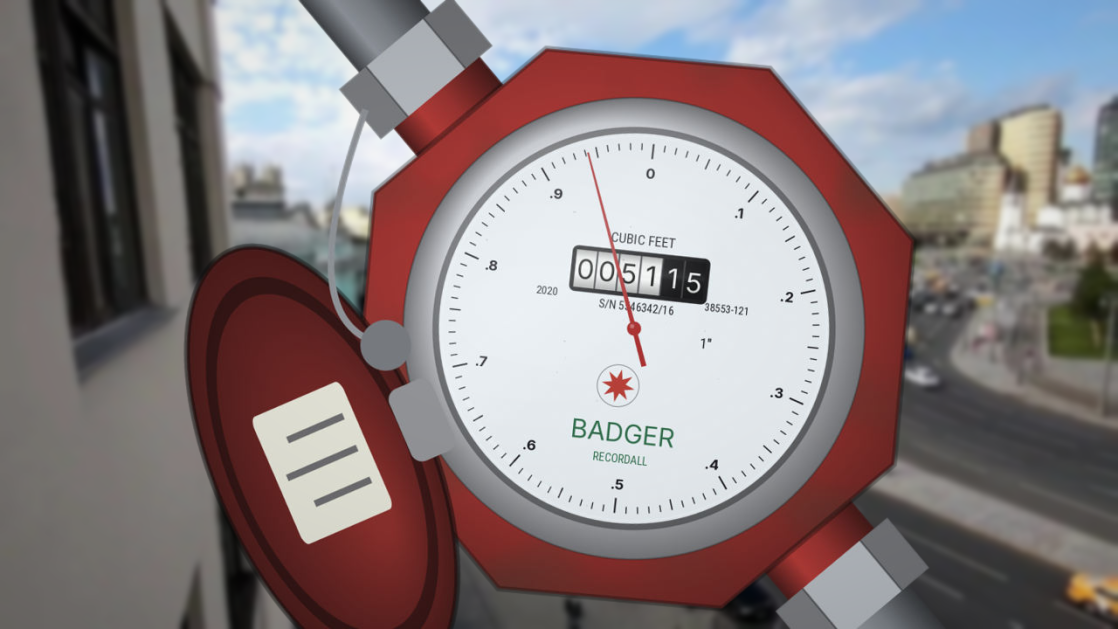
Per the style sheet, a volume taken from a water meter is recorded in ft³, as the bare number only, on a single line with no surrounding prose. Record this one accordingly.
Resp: 5114.94
